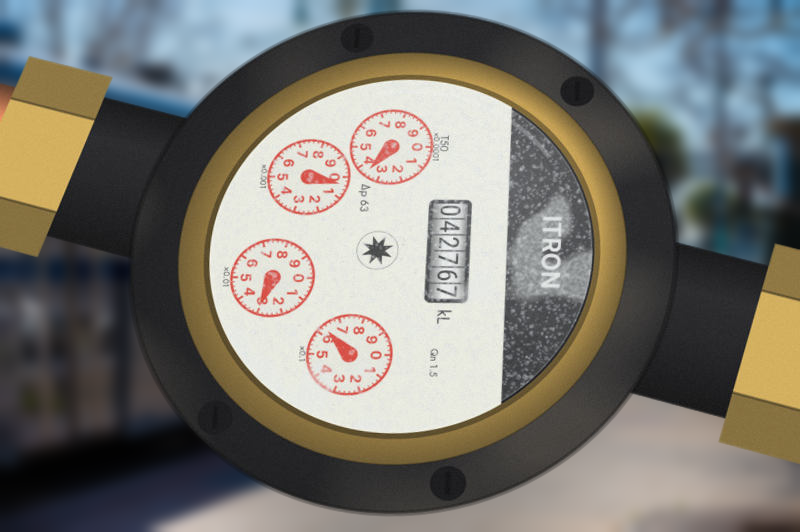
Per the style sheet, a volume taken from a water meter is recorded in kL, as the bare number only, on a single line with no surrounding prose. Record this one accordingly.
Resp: 42767.6303
